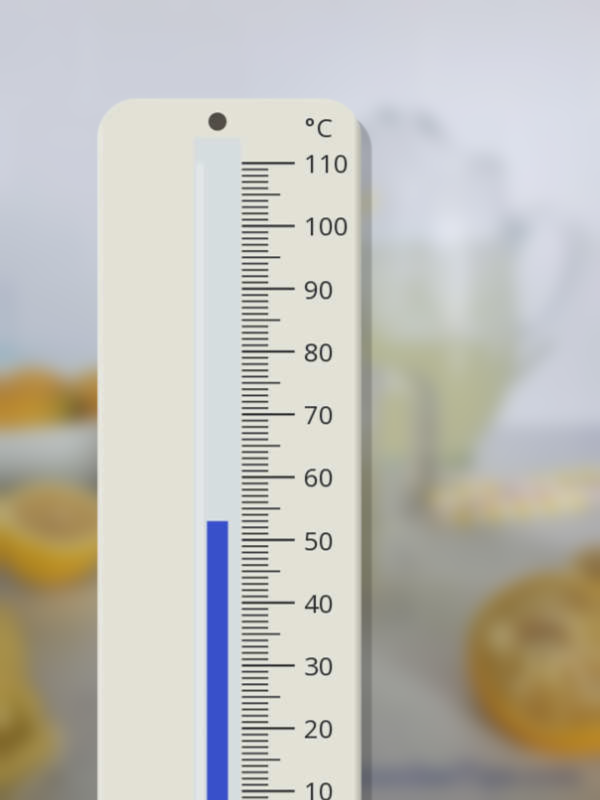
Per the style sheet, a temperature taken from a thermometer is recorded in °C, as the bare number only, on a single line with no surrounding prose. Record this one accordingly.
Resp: 53
